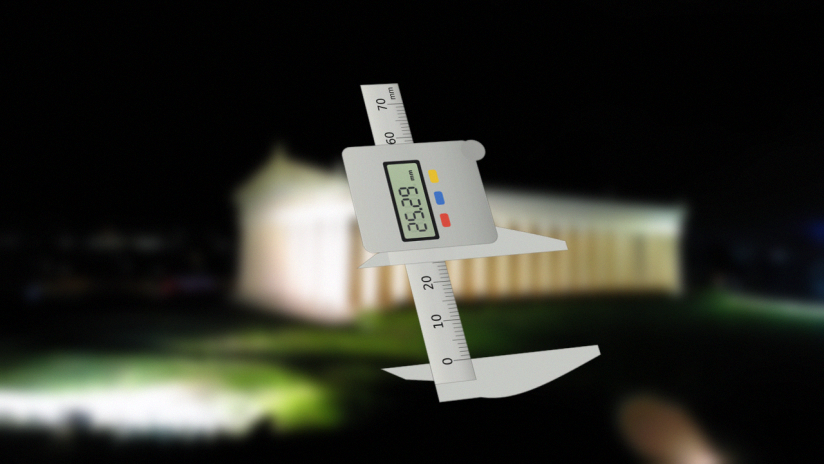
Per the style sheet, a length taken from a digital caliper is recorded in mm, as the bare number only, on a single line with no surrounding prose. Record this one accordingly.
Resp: 25.29
